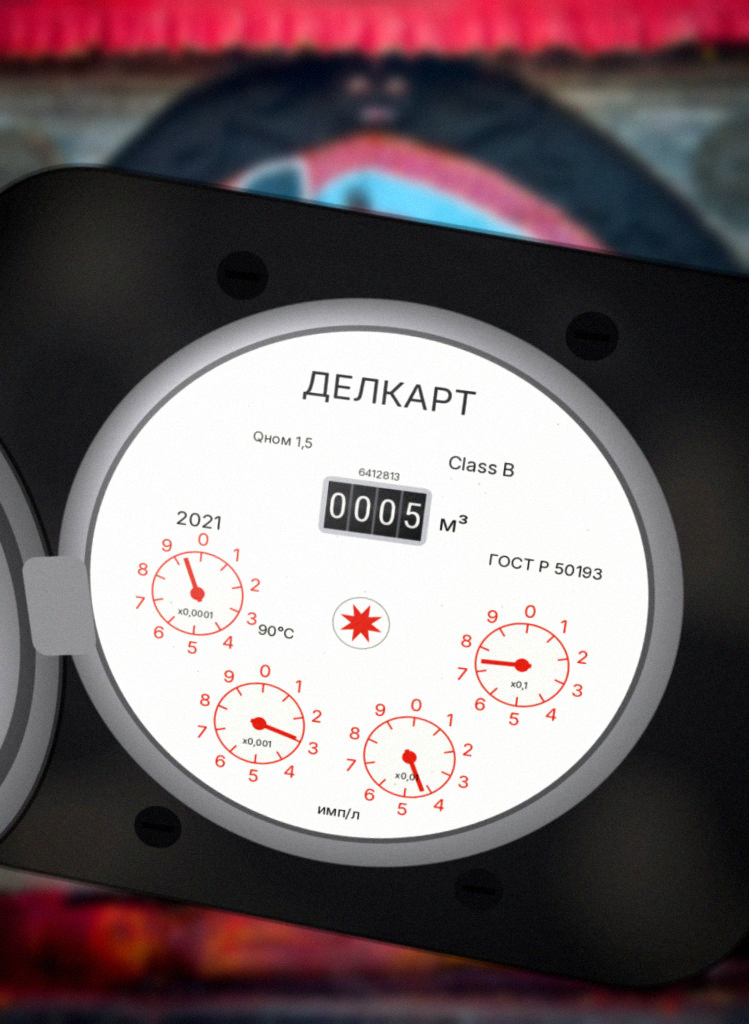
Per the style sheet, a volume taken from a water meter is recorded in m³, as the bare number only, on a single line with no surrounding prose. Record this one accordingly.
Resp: 5.7429
